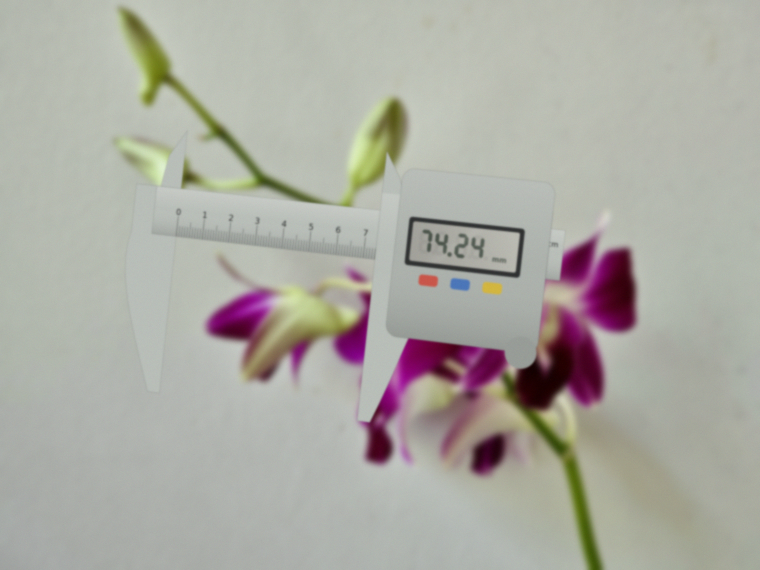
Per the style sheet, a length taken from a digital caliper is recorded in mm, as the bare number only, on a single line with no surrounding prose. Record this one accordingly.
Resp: 74.24
